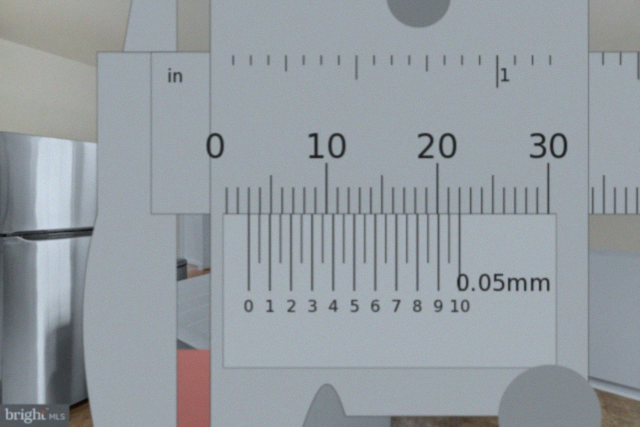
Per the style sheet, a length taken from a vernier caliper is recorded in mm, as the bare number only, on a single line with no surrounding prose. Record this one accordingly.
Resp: 3.0
